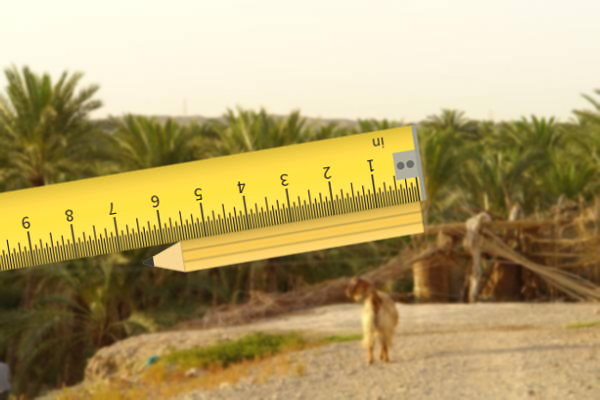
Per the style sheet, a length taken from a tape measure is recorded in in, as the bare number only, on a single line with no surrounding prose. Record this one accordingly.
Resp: 6.5
